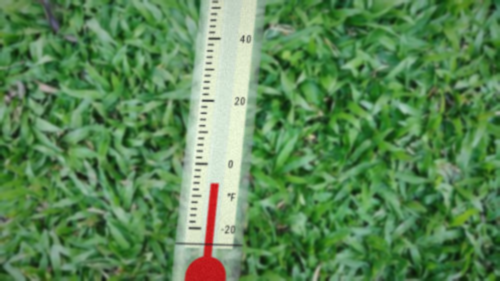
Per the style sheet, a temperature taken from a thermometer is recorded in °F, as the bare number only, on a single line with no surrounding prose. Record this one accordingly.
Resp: -6
